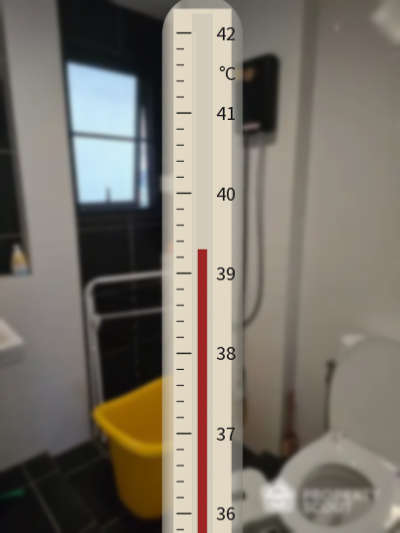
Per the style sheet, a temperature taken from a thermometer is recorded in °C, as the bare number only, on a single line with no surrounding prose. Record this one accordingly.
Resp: 39.3
